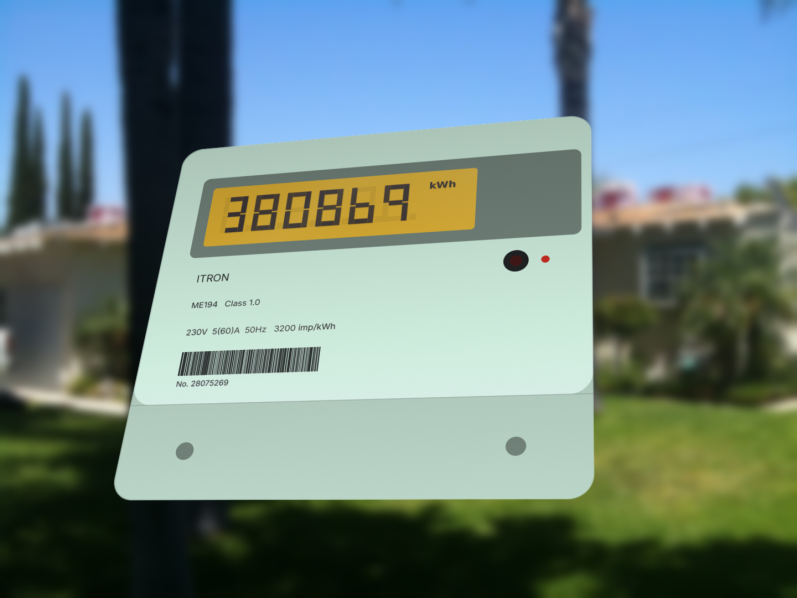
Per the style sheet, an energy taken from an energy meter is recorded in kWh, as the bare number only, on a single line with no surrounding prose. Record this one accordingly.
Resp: 380869
